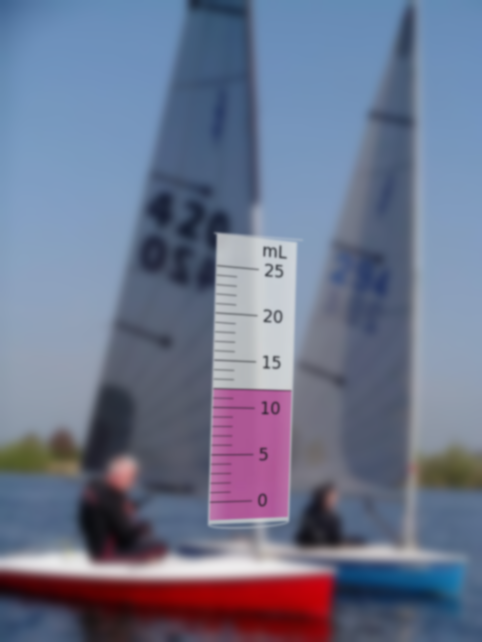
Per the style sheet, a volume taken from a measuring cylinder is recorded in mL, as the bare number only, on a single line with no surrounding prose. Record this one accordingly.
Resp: 12
